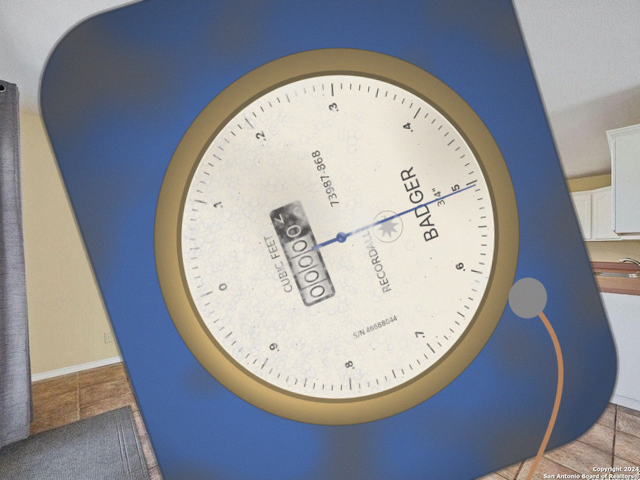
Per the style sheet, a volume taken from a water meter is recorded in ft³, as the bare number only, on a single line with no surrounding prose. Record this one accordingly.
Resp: 2.50
